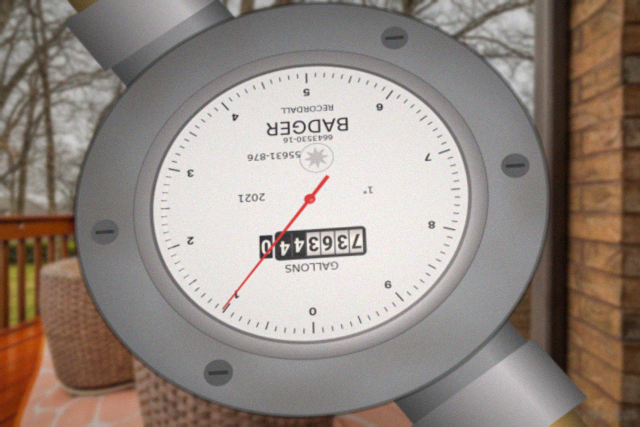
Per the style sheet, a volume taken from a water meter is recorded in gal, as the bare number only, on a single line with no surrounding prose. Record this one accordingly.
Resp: 7363441.0
